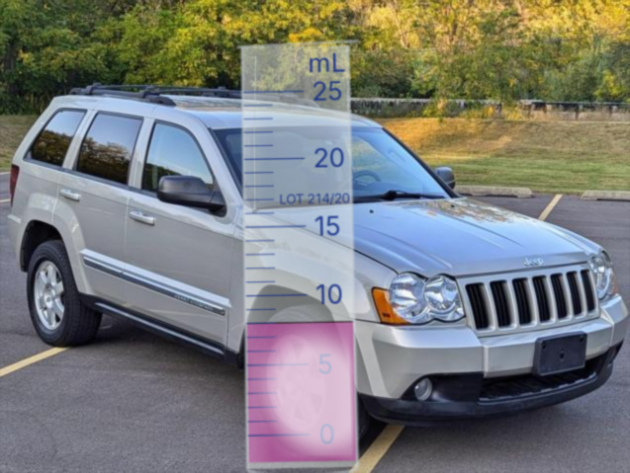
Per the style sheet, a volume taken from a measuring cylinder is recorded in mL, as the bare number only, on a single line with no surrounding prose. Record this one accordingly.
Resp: 8
